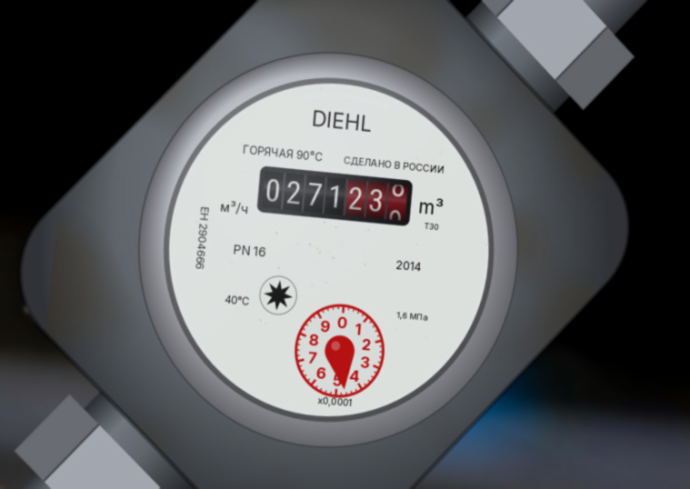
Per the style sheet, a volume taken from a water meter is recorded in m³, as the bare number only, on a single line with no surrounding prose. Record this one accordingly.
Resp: 271.2384
